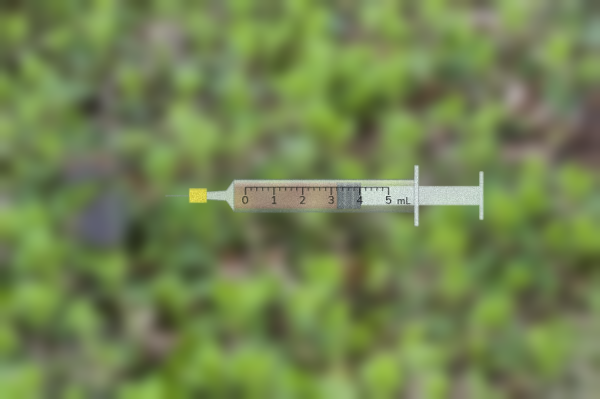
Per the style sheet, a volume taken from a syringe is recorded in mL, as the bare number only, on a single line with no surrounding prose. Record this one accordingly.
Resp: 3.2
